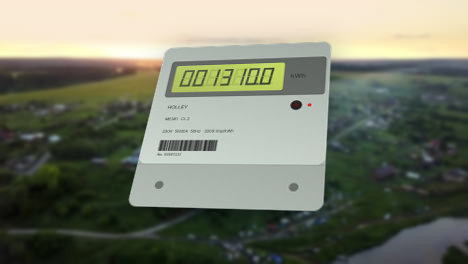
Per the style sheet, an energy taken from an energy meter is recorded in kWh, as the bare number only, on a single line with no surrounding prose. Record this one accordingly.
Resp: 1310.0
